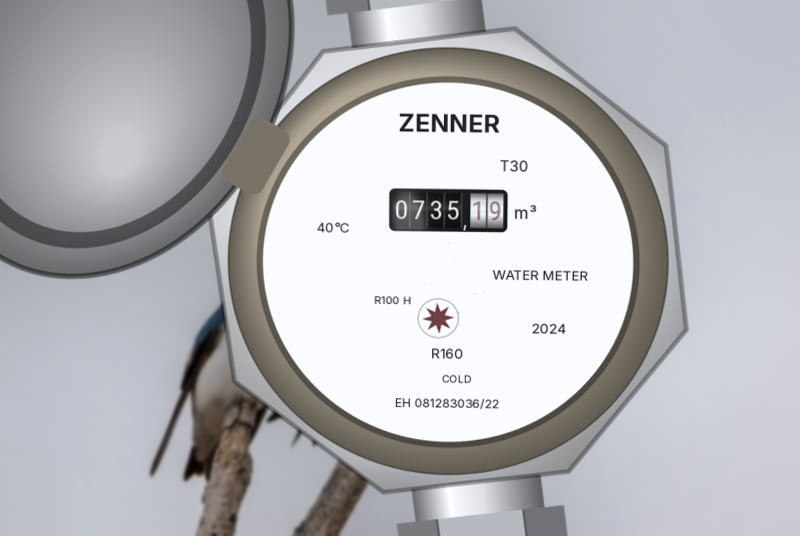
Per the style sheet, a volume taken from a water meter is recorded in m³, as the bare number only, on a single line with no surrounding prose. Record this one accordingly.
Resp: 735.19
